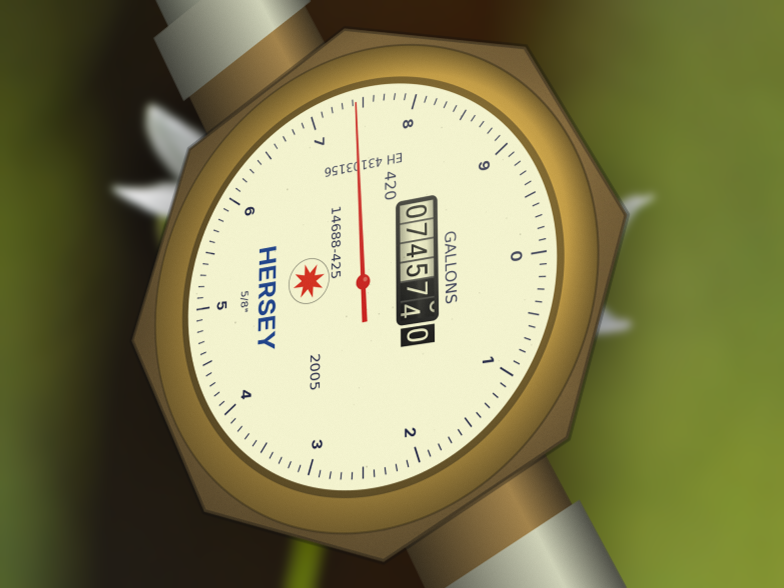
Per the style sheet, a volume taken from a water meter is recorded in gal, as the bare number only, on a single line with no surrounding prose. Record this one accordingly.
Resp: 745737.4
